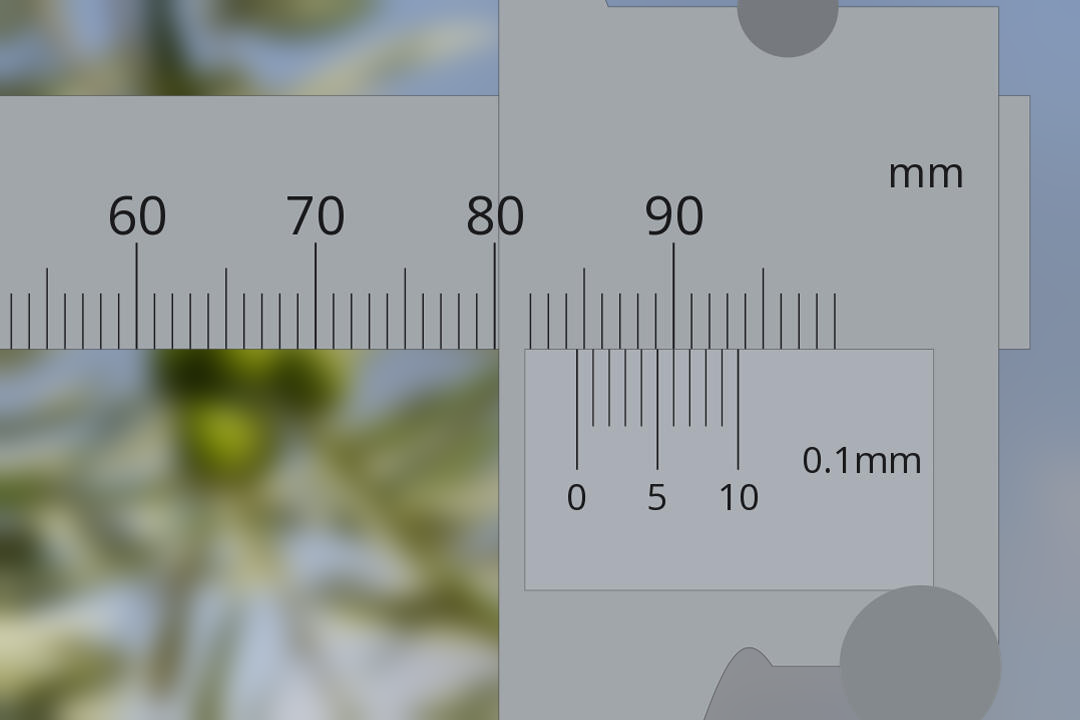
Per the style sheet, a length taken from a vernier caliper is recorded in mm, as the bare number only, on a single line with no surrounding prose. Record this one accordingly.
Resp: 84.6
